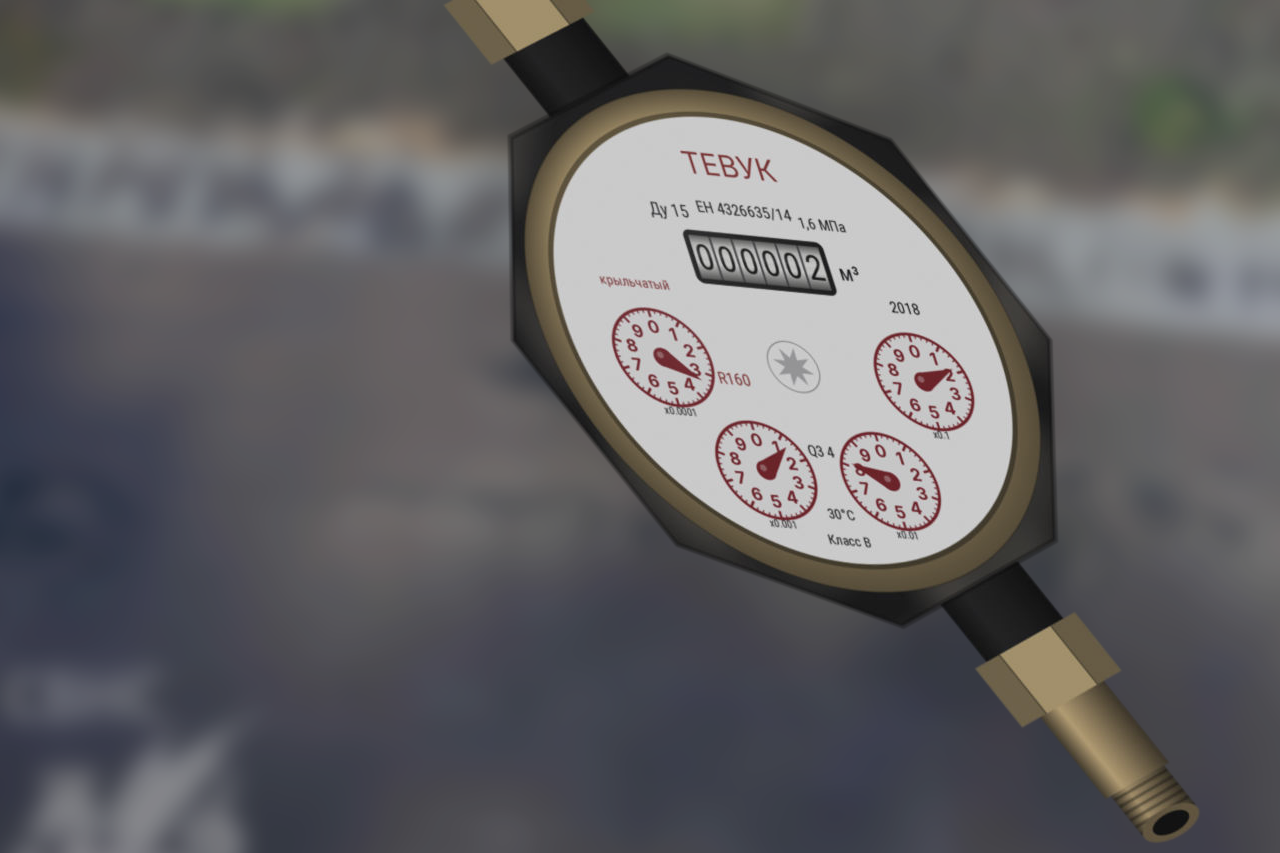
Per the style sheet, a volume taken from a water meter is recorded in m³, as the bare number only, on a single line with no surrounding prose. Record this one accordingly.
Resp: 2.1813
